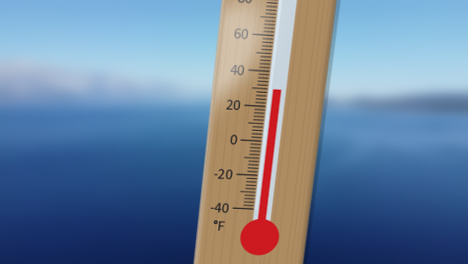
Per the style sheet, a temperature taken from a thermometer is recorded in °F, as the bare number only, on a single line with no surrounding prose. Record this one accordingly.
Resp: 30
